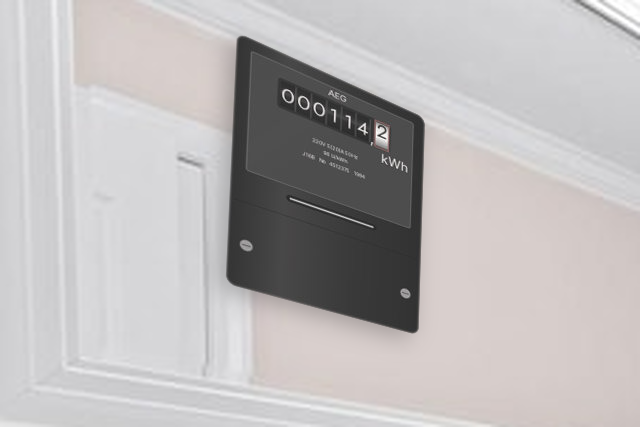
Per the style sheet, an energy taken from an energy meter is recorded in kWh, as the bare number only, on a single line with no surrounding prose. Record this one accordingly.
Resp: 114.2
